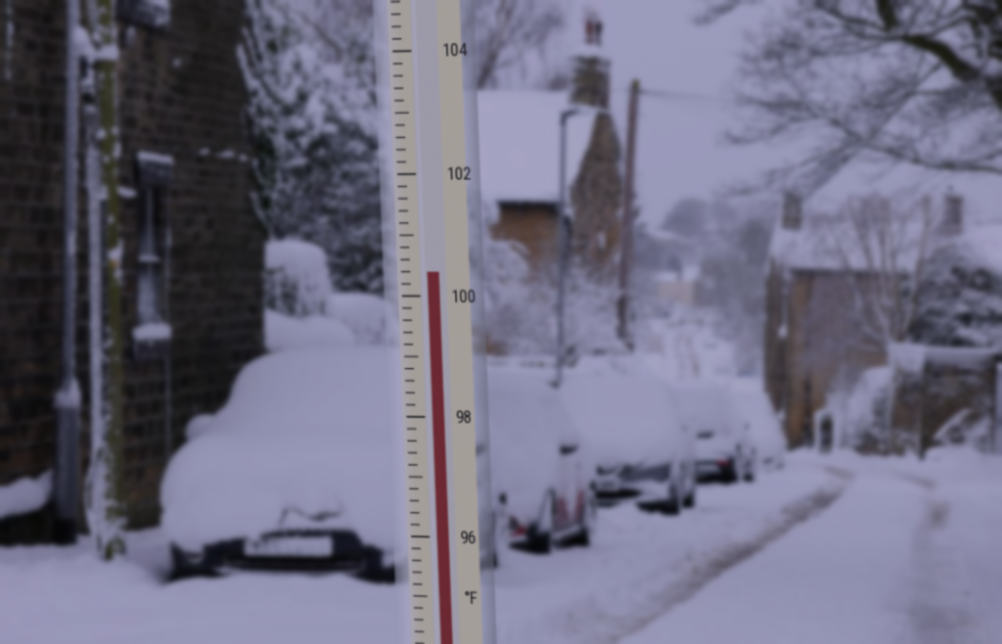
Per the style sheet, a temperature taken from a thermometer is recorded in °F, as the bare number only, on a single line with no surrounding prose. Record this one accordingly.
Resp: 100.4
